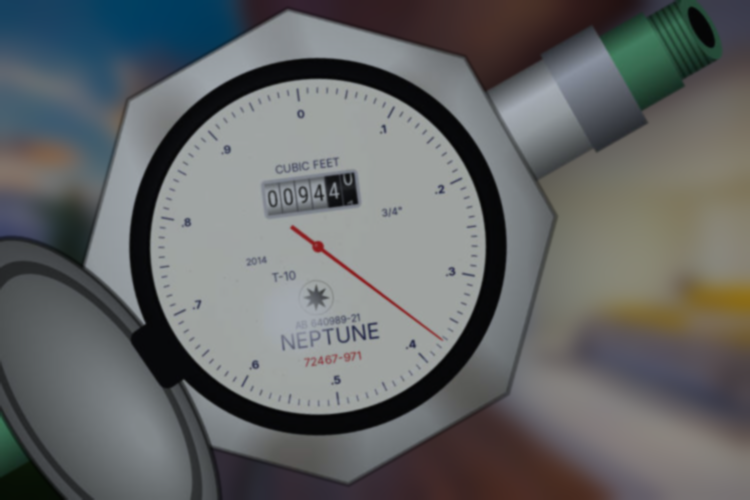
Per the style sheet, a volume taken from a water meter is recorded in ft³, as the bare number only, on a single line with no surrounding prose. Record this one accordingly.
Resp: 9440.37
